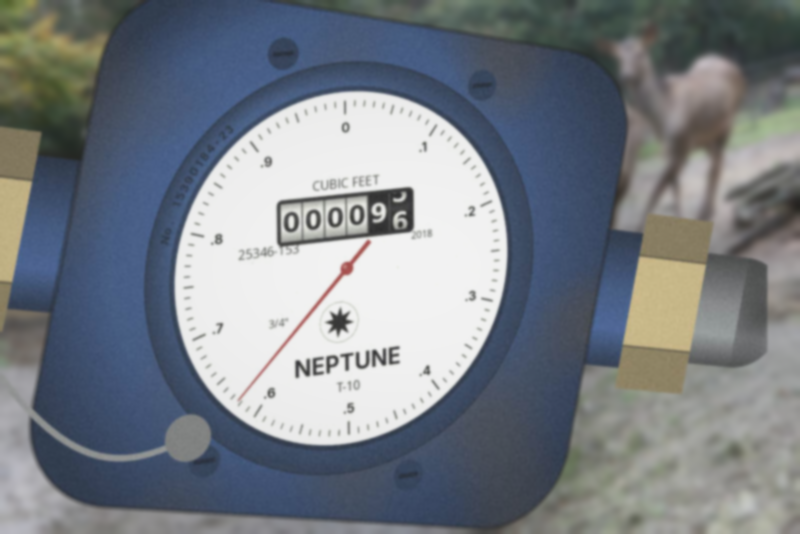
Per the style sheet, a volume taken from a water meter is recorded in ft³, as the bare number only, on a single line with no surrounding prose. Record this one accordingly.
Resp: 95.62
